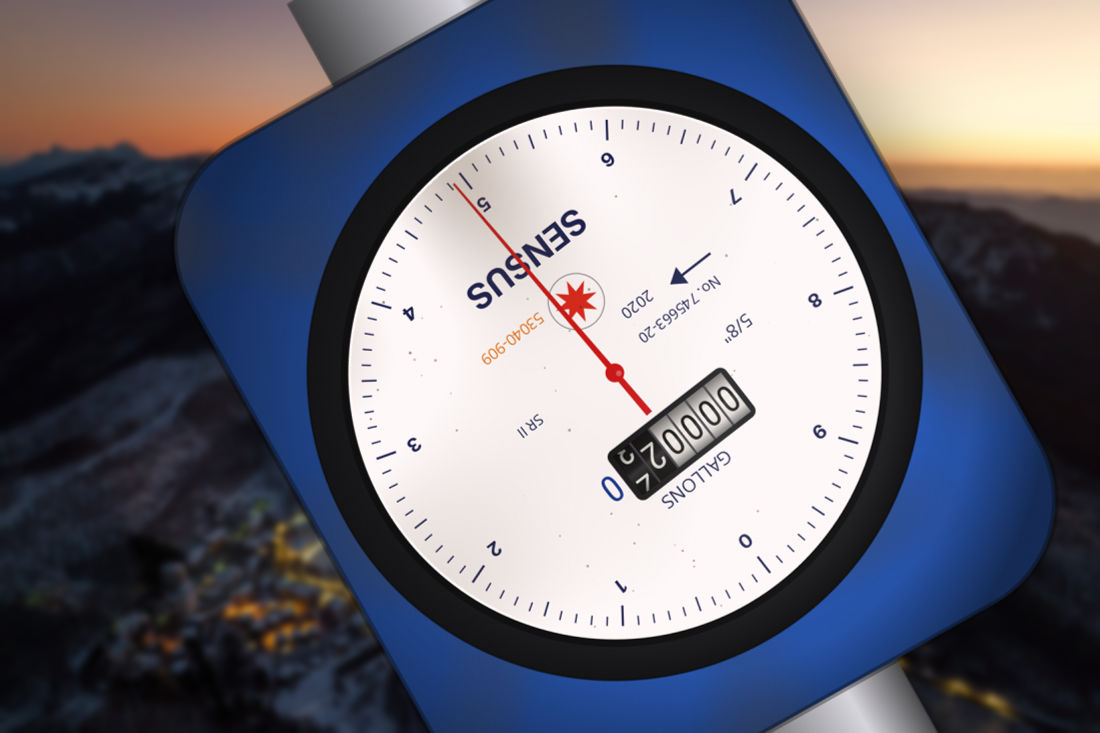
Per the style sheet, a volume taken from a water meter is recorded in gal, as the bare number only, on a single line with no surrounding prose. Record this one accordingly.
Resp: 224.9
